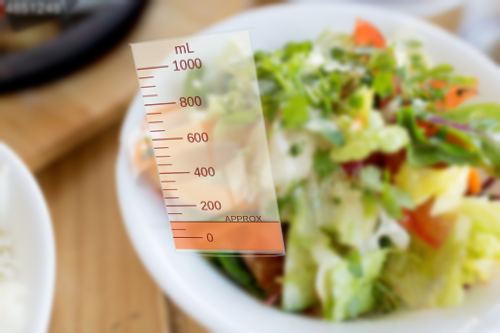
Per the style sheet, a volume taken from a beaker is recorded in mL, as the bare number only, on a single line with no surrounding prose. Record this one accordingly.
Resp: 100
